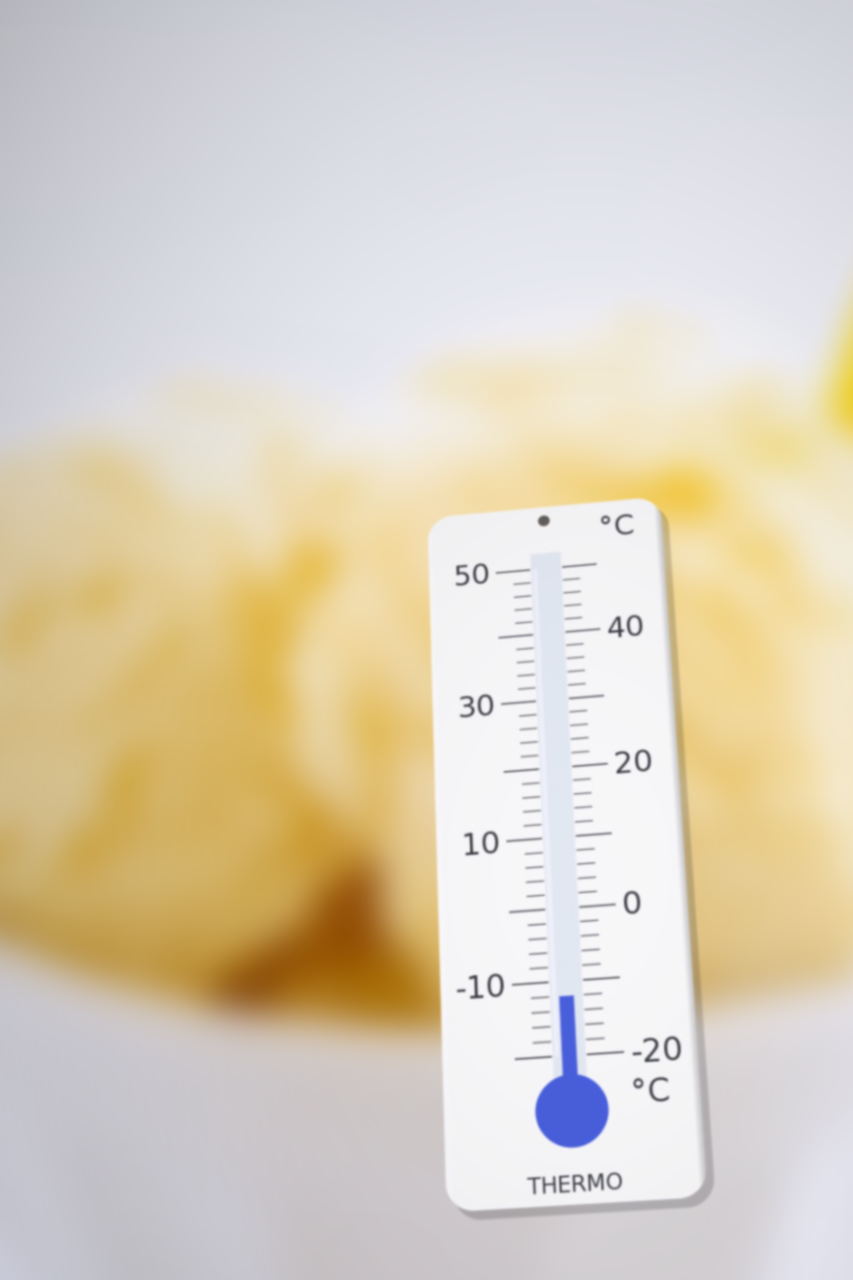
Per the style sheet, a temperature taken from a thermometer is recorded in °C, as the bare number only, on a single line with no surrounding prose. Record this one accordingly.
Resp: -12
